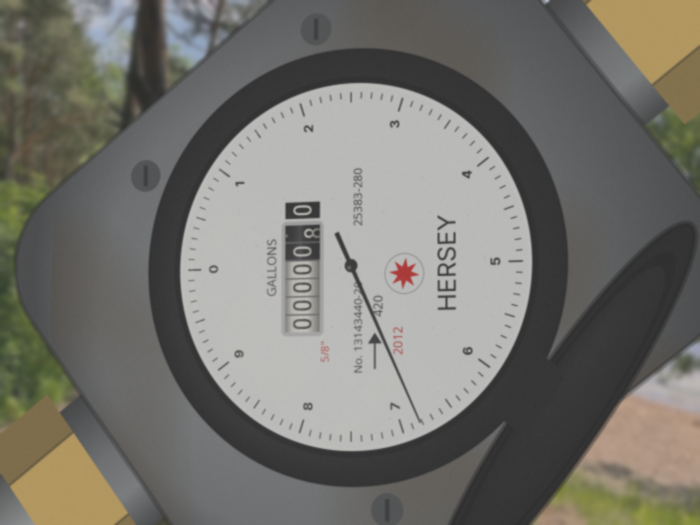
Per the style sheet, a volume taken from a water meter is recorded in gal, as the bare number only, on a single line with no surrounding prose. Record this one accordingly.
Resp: 76.8
